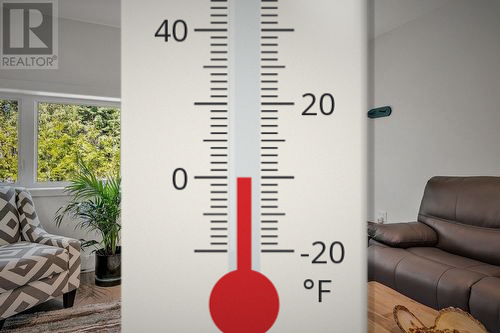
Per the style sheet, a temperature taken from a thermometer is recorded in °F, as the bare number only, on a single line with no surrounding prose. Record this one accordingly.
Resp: 0
